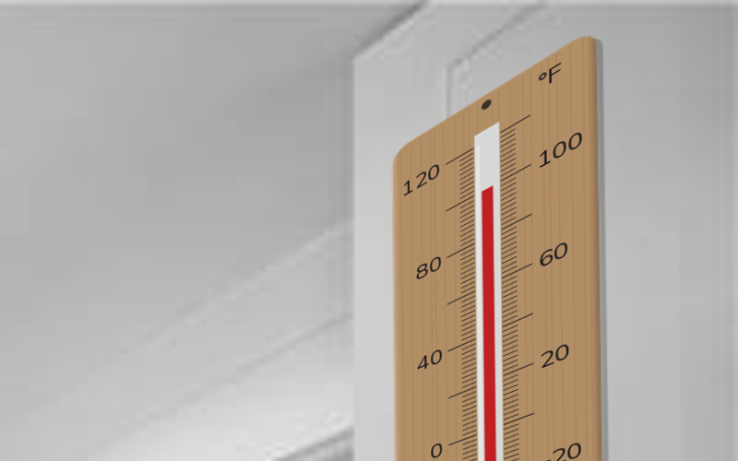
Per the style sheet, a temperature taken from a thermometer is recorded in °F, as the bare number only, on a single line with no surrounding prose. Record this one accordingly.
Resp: 100
